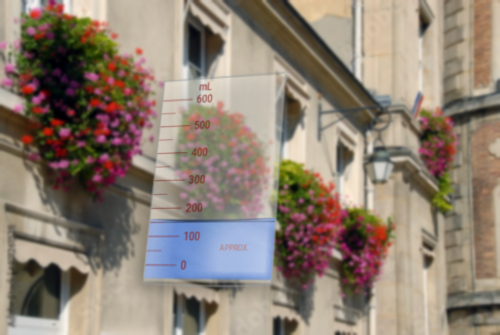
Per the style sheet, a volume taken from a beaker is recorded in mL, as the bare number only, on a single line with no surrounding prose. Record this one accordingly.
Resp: 150
